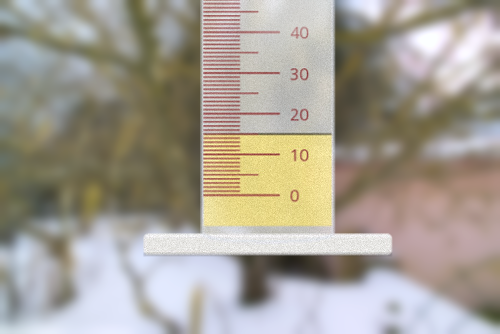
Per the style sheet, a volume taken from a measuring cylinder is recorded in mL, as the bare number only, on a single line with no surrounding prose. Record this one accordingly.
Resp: 15
